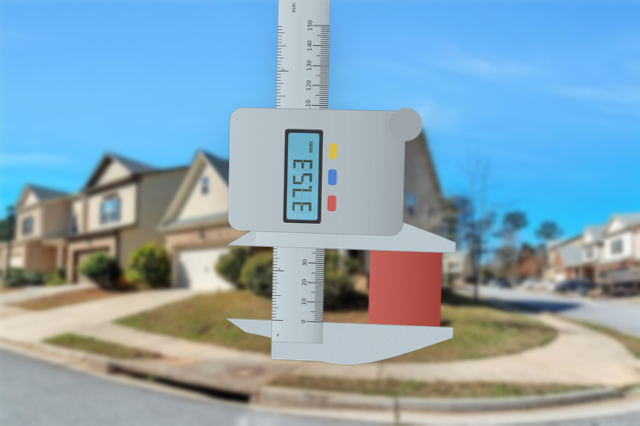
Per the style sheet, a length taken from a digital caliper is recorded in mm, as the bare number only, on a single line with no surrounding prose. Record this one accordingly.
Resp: 37.53
